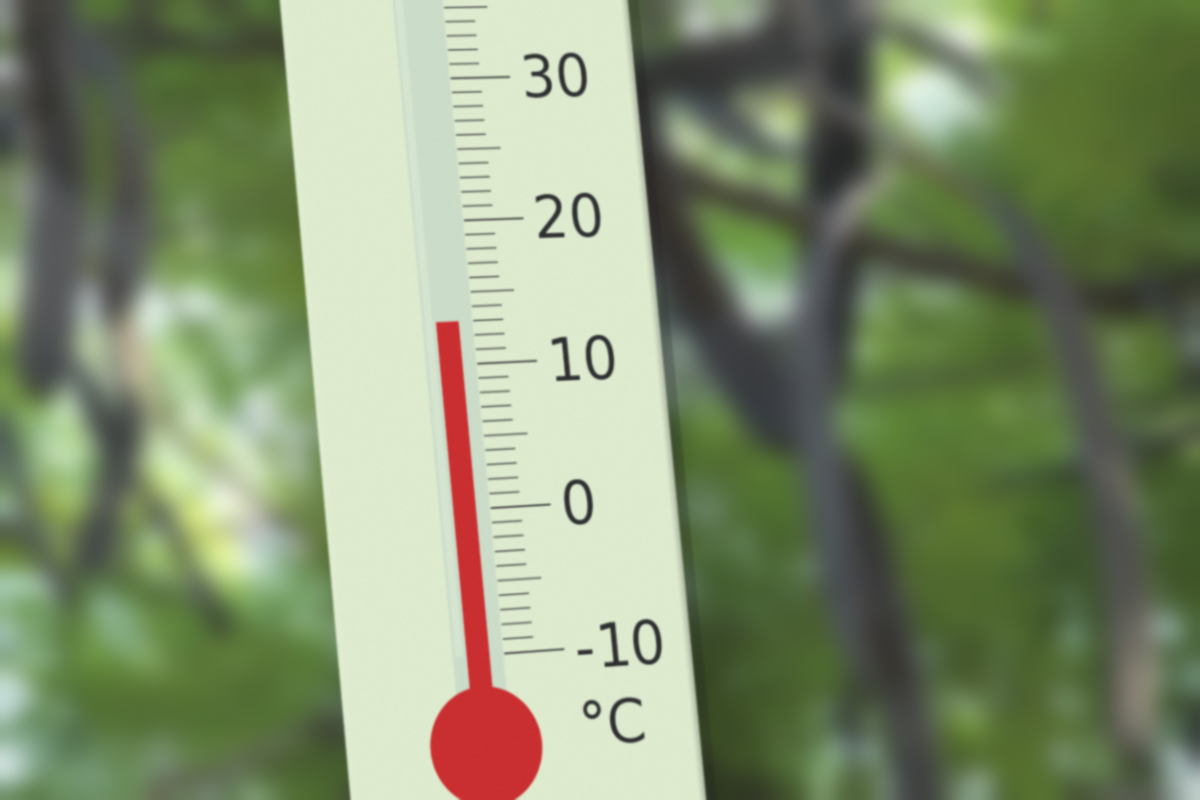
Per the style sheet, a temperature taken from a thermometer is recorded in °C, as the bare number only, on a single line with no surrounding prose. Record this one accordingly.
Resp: 13
